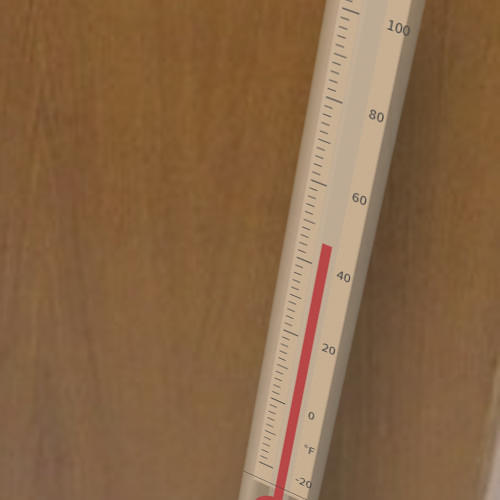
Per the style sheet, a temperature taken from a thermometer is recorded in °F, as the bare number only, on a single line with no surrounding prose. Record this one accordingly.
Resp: 46
